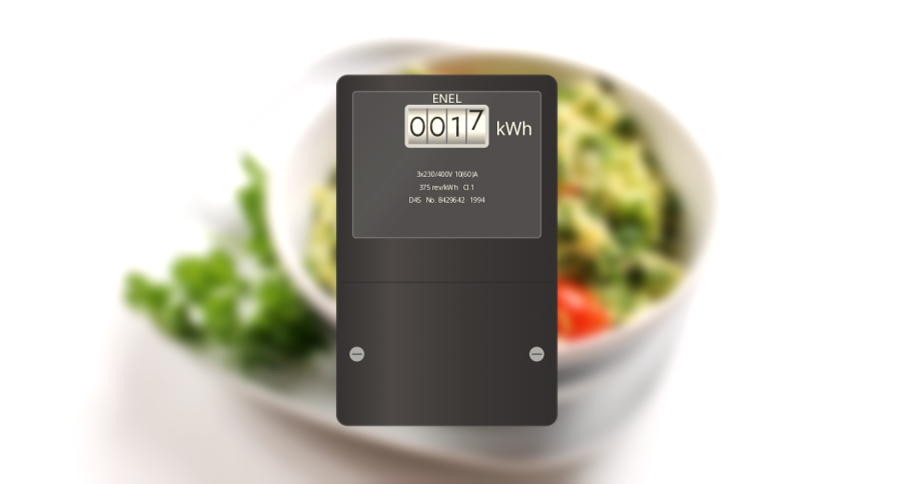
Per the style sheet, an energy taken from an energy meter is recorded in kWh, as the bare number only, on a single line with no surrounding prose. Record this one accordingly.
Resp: 17
